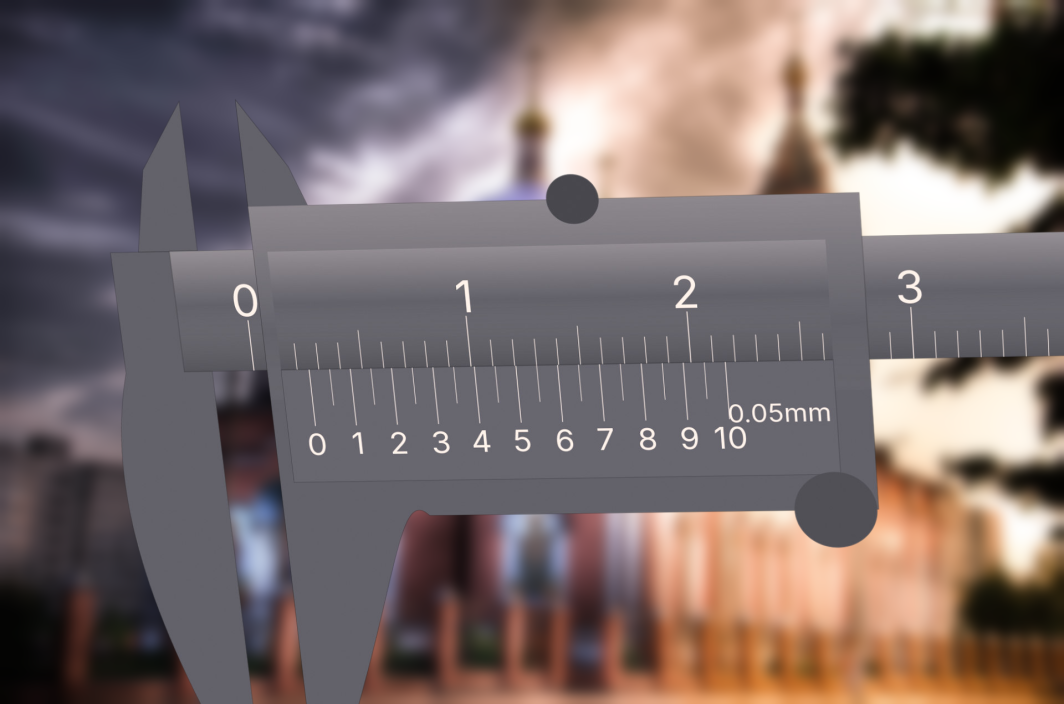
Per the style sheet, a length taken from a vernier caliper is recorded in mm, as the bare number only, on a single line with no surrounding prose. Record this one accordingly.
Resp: 2.55
